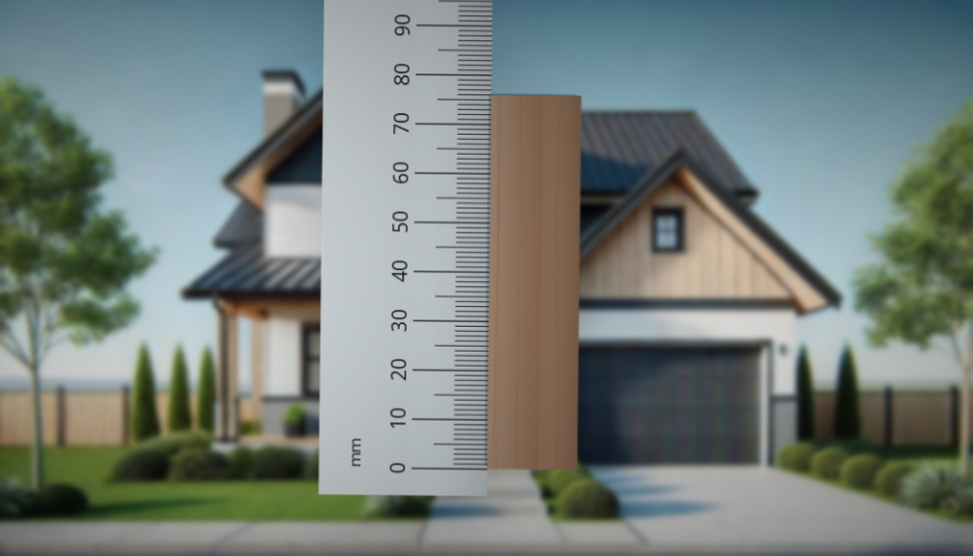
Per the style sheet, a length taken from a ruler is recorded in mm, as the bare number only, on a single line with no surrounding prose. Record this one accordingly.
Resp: 76
